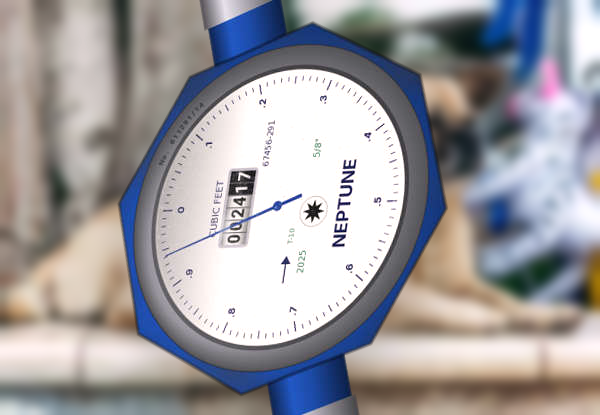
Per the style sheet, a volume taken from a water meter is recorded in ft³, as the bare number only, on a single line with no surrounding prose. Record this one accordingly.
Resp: 2416.94
